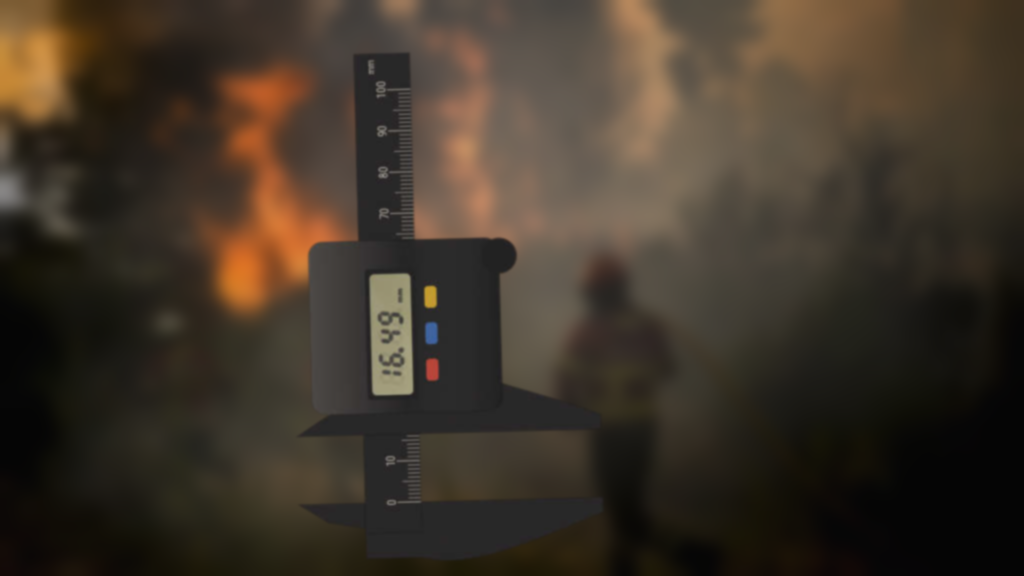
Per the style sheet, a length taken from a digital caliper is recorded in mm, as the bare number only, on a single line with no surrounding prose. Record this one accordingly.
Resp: 16.49
